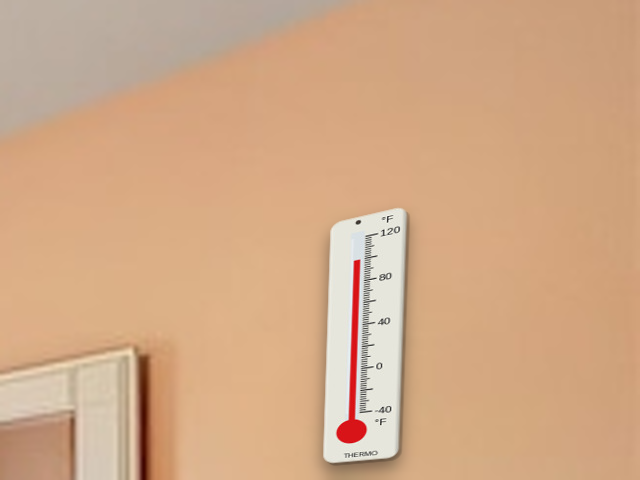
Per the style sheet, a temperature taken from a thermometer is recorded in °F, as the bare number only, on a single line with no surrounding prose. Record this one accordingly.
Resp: 100
